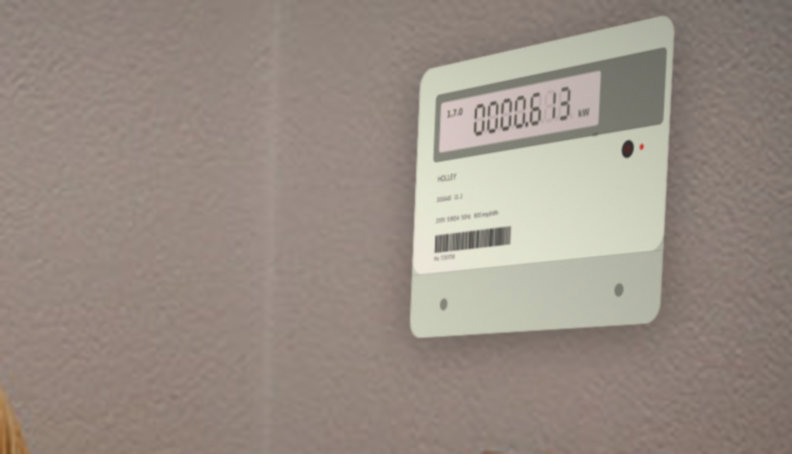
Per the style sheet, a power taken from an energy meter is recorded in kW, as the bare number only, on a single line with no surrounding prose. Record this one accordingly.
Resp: 0.613
